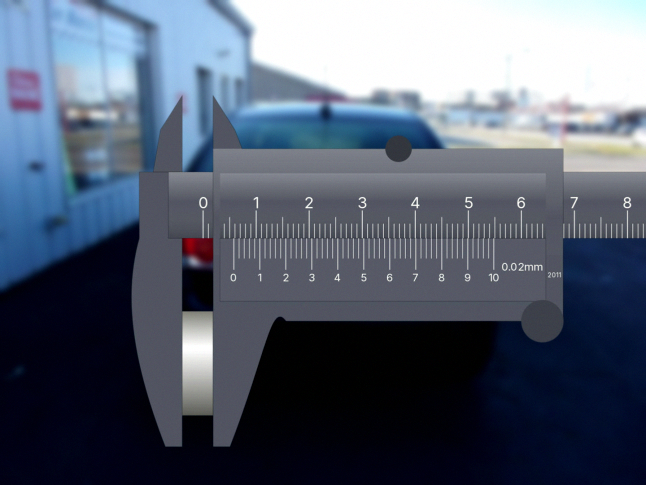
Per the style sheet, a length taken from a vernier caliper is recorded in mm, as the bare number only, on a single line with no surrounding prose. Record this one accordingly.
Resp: 5.8
